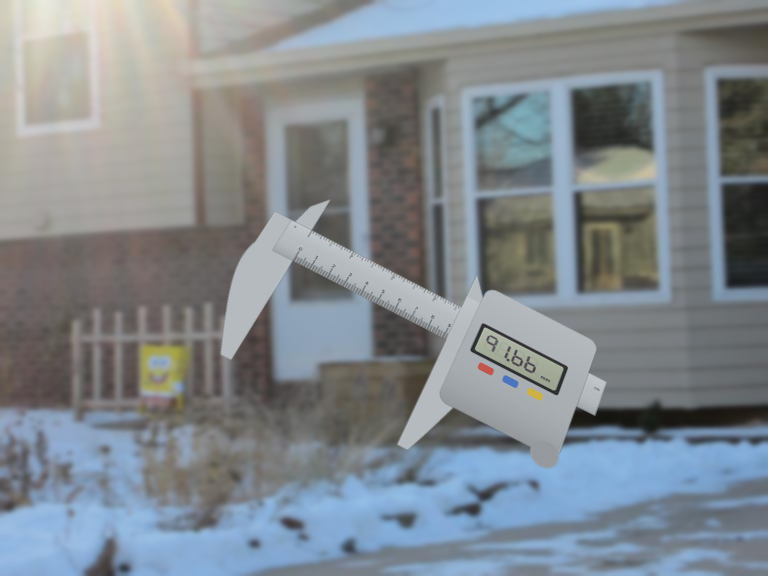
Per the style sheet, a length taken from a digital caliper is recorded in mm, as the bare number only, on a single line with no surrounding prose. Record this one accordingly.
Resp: 91.66
